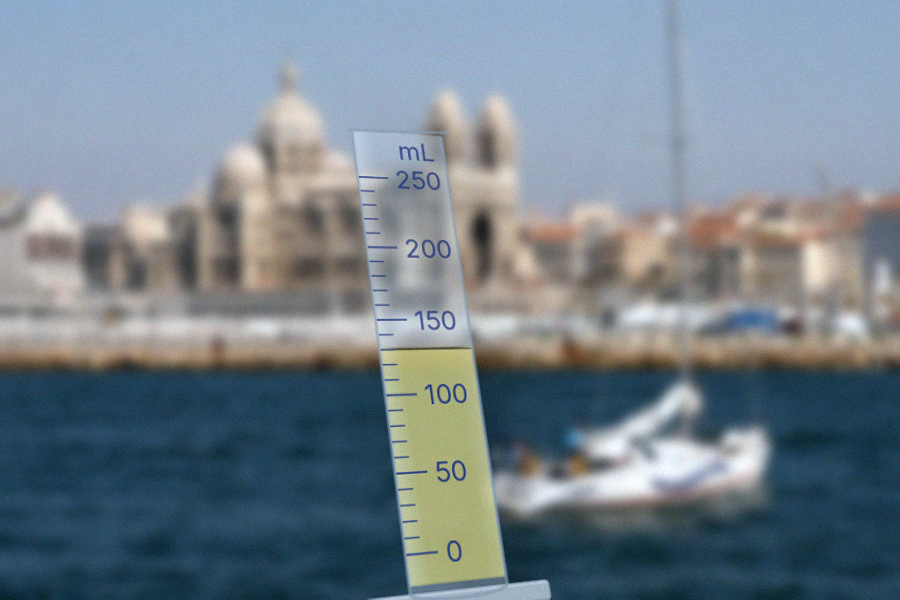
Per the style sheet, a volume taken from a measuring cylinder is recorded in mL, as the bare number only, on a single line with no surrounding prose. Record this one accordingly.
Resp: 130
